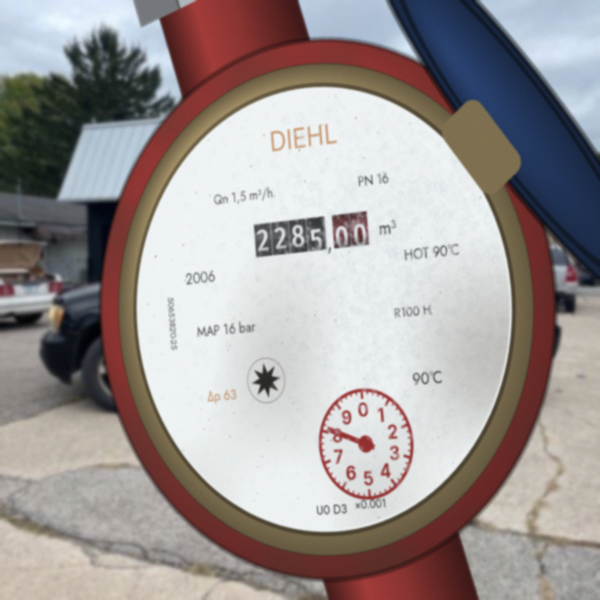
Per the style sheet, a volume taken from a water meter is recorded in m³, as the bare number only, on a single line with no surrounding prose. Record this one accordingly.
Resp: 2284.998
